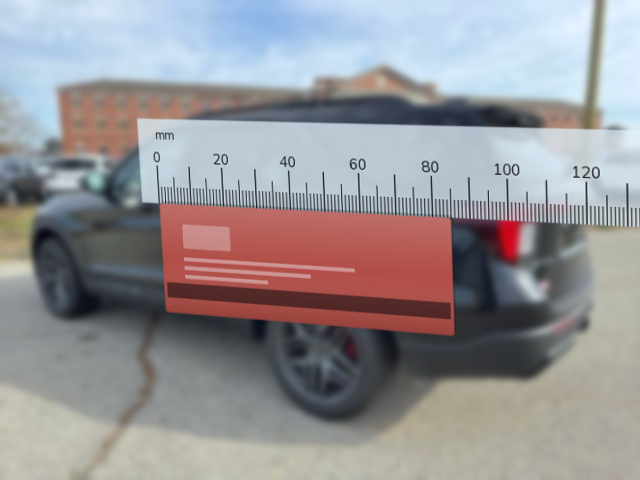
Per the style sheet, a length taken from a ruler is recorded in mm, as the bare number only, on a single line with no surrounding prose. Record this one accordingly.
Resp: 85
